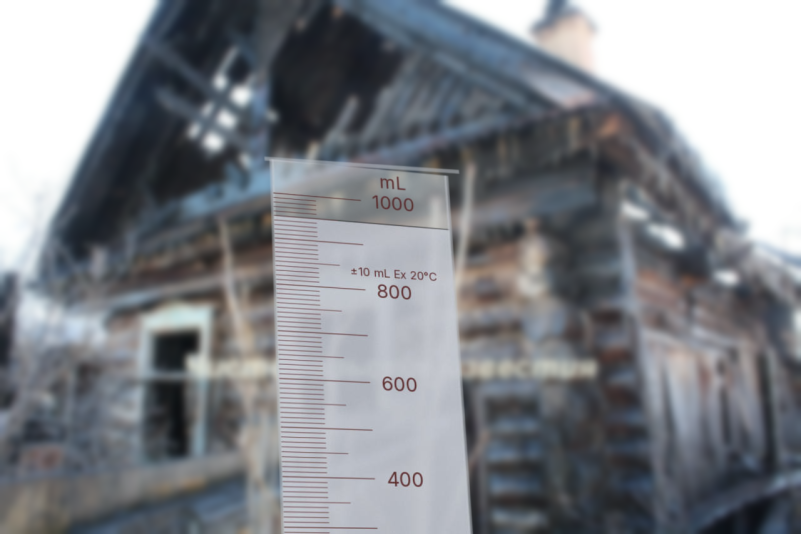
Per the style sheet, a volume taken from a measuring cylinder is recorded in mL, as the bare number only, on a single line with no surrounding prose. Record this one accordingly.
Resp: 950
